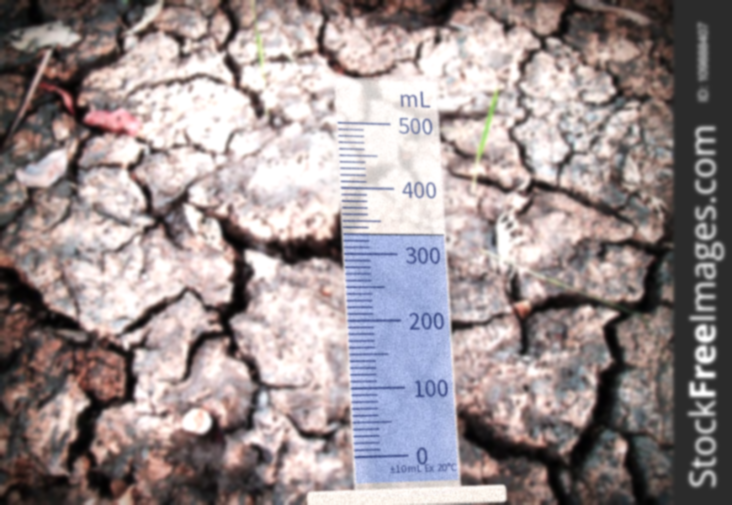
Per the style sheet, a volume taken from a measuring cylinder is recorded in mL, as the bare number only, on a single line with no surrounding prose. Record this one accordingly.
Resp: 330
